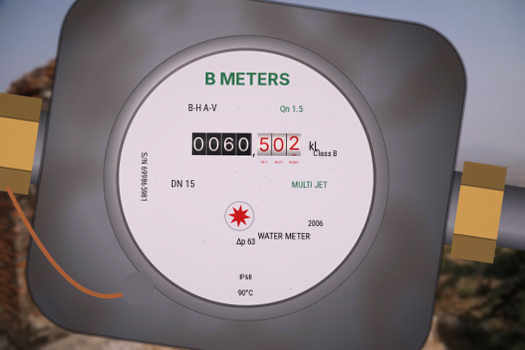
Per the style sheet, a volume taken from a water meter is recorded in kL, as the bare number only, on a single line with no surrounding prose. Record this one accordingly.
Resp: 60.502
